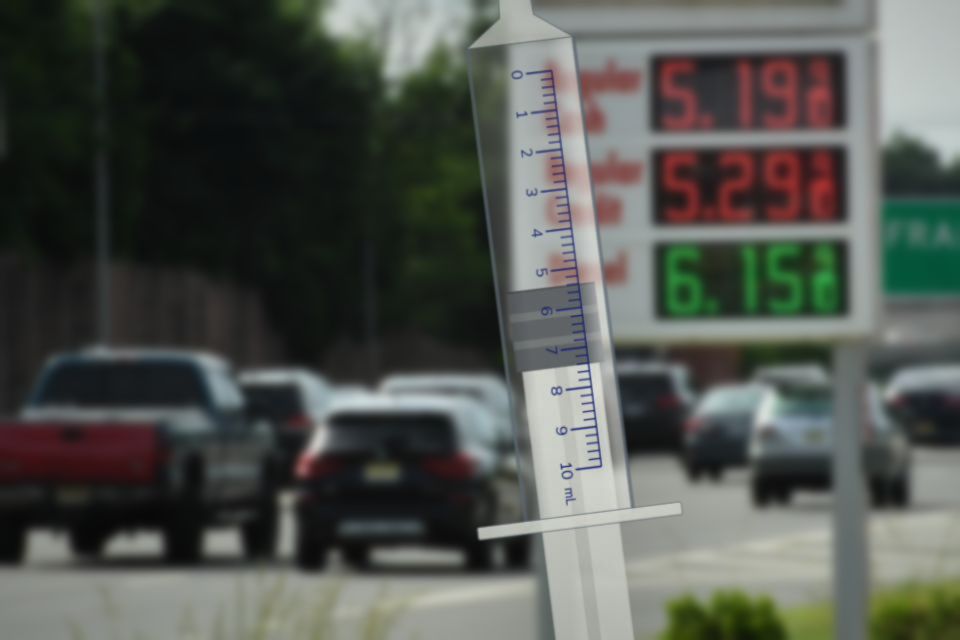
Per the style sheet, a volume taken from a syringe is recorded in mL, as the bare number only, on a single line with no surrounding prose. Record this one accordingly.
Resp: 5.4
